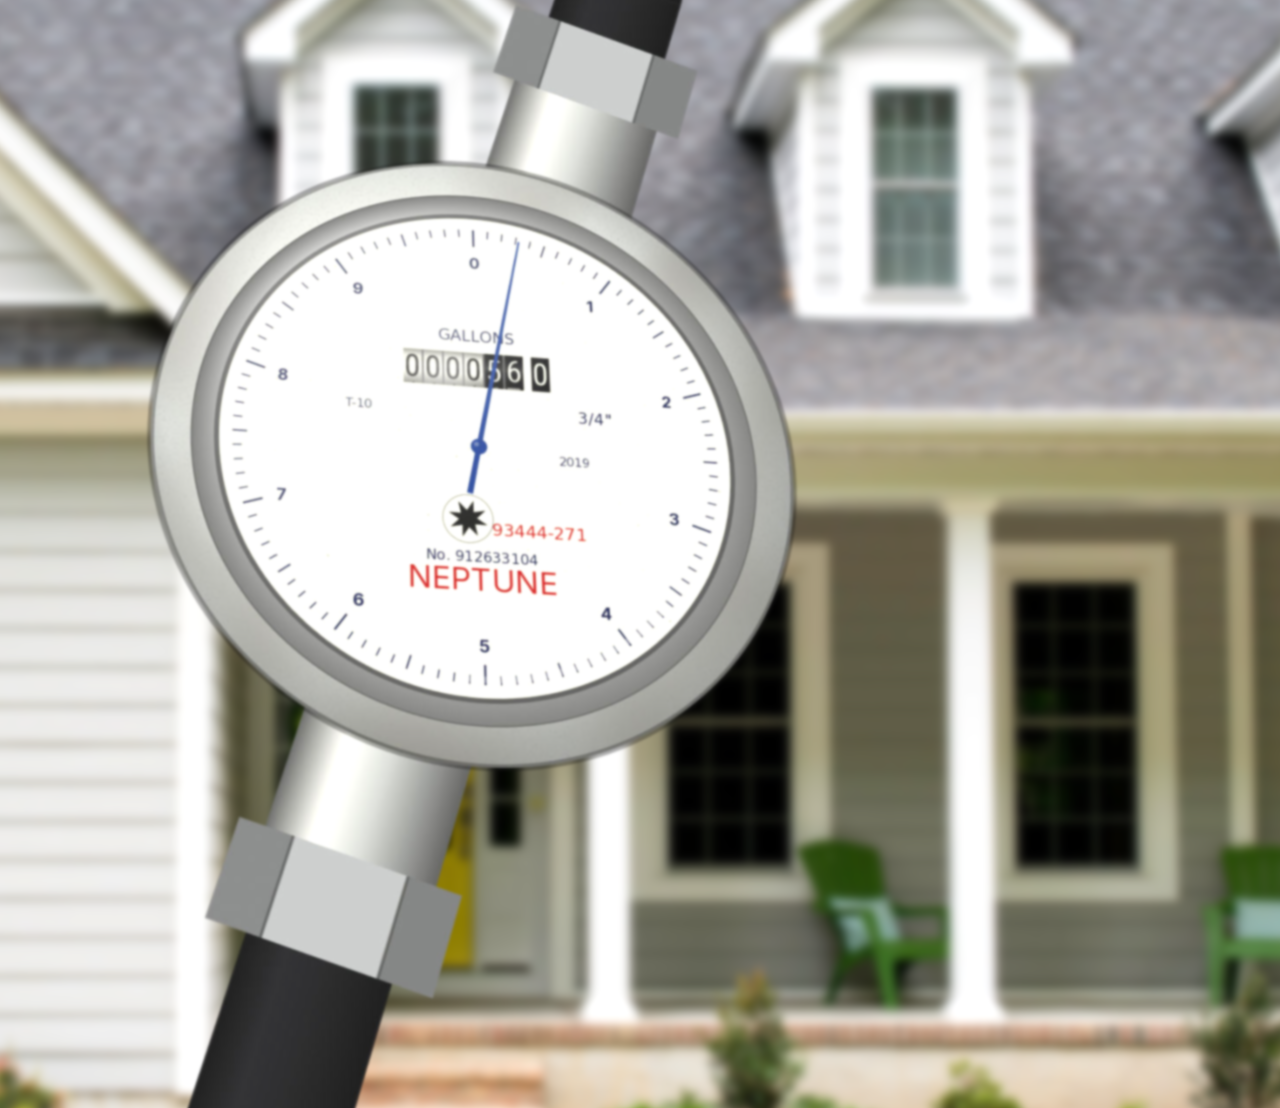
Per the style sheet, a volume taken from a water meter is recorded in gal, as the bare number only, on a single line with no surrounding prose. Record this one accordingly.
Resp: 560.3
